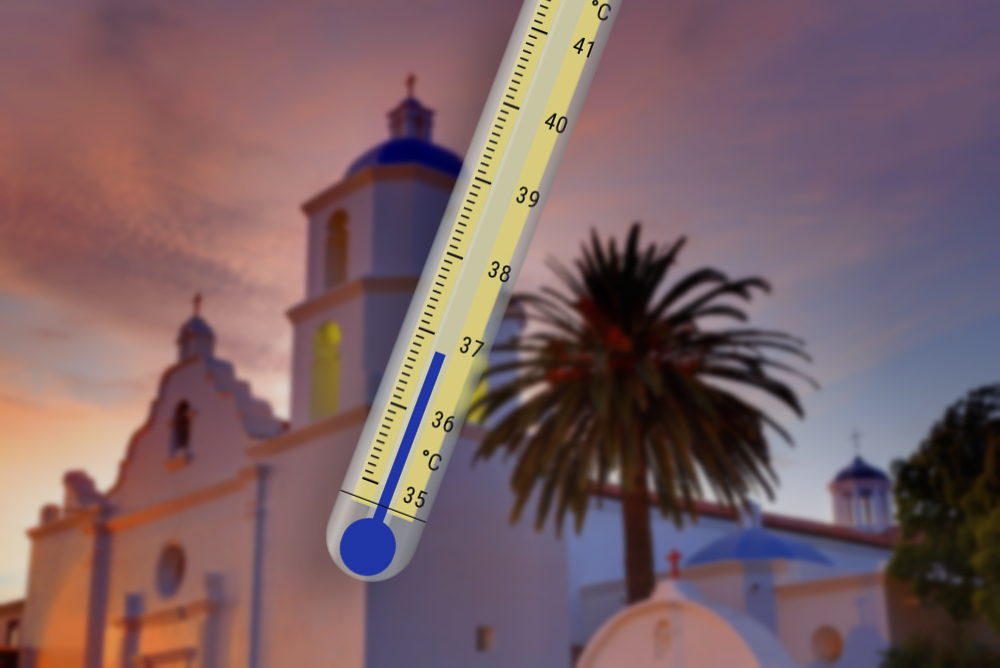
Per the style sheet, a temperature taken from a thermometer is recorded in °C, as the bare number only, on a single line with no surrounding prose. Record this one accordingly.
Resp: 36.8
